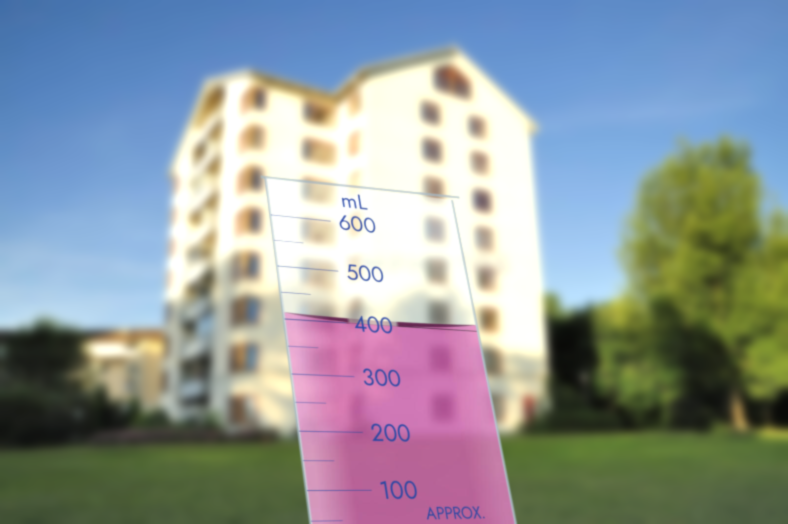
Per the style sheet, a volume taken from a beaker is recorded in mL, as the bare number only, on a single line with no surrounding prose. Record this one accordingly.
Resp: 400
